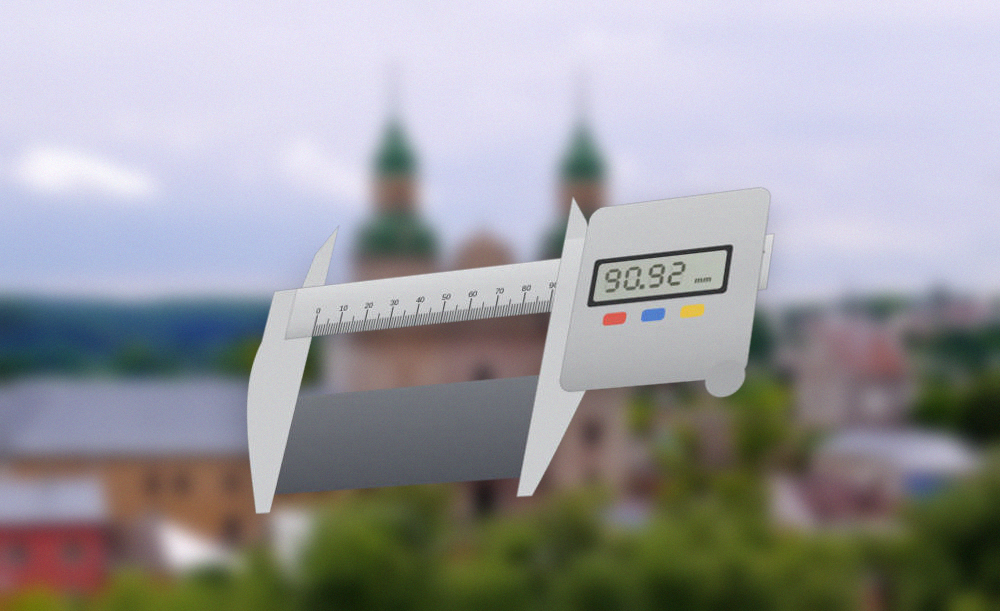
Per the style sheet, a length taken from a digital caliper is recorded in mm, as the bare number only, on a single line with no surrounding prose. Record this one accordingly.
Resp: 90.92
